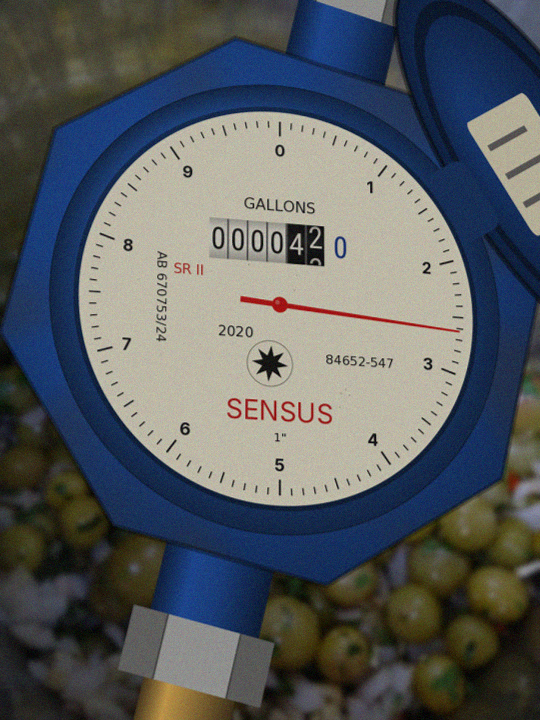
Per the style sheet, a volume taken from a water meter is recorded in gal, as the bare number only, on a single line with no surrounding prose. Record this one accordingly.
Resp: 422.6
